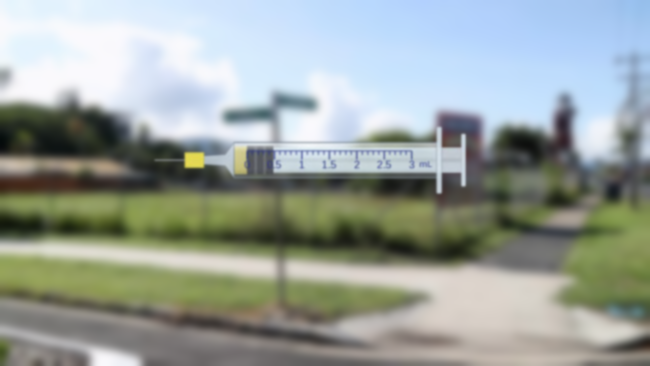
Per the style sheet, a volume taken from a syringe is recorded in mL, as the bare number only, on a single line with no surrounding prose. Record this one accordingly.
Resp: 0
